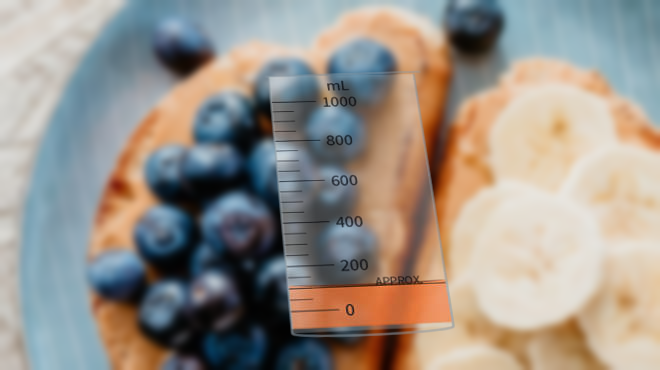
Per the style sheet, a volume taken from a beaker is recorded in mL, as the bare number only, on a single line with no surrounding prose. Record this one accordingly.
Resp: 100
